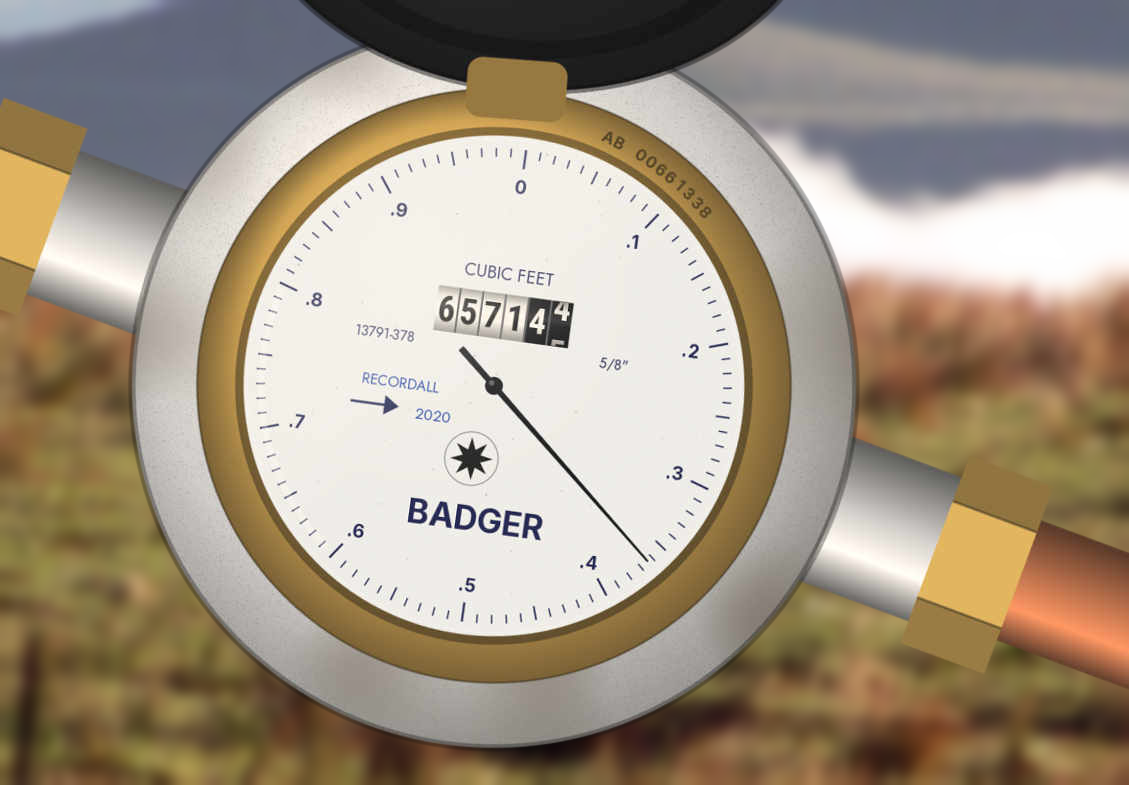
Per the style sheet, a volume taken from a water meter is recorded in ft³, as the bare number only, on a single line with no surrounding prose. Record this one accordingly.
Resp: 657144.36
